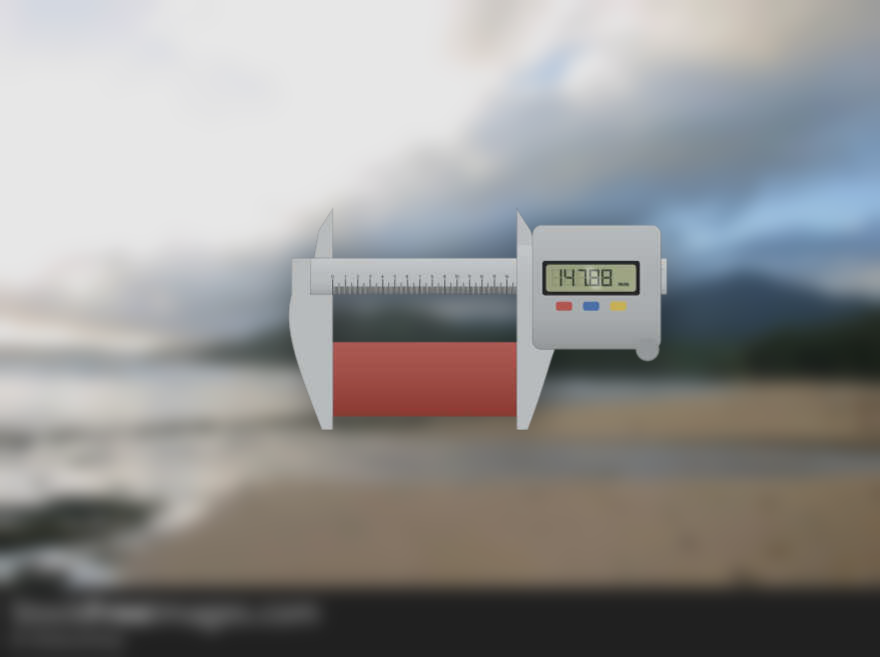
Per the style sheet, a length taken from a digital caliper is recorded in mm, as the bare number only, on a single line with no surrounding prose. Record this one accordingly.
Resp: 147.88
